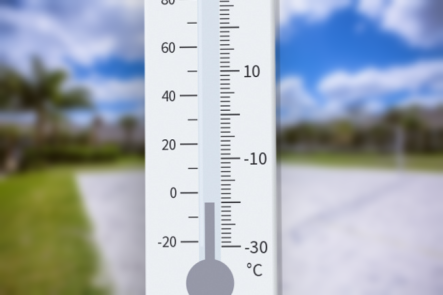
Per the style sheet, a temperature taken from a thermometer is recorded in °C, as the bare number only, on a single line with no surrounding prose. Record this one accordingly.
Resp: -20
